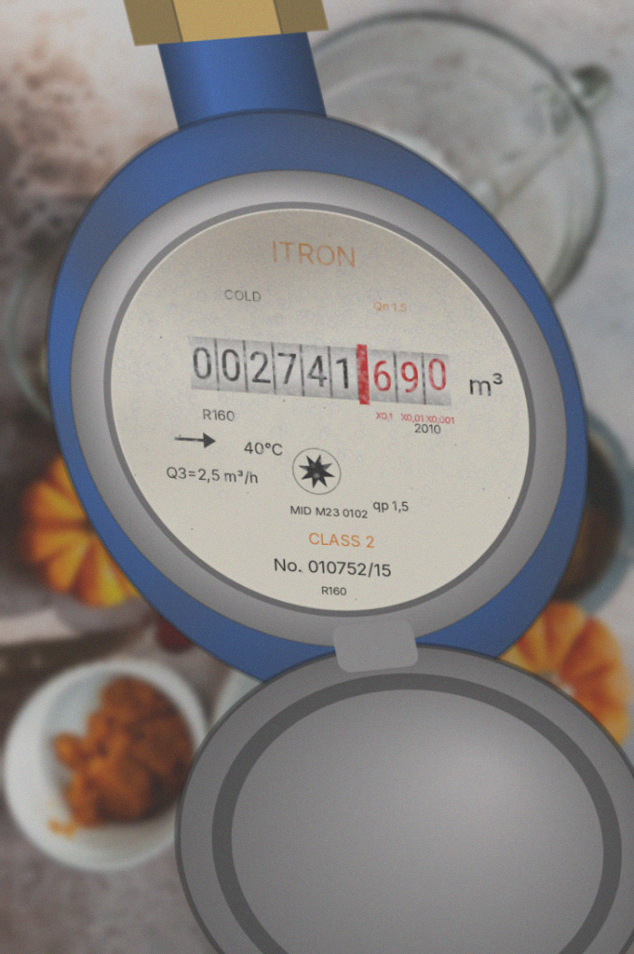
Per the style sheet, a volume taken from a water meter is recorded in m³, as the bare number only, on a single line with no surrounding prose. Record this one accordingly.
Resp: 2741.690
